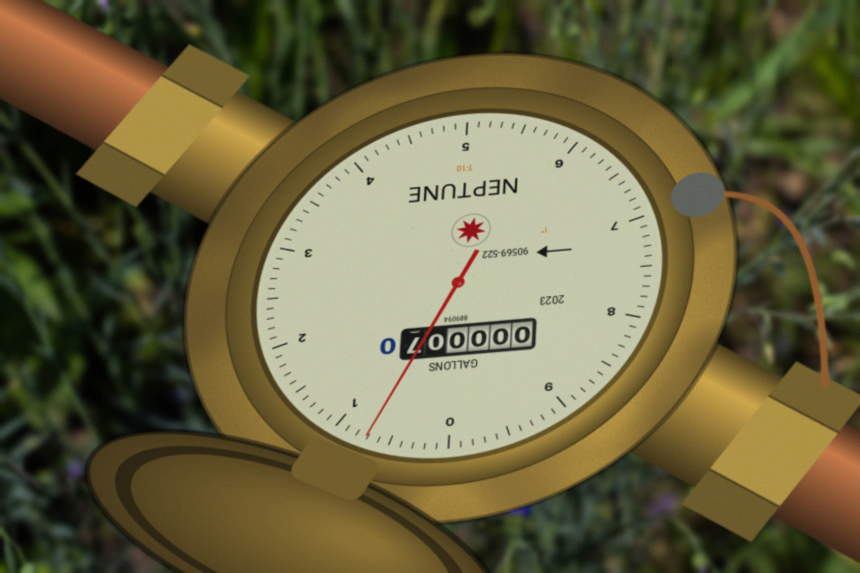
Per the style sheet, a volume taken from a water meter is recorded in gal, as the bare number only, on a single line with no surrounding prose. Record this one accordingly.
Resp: 70.7
